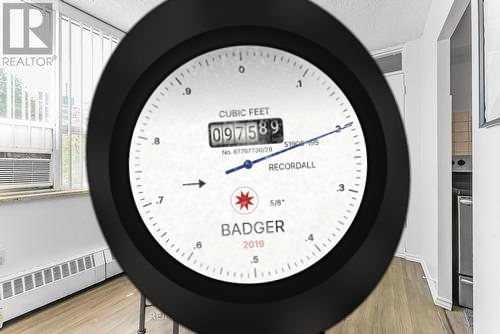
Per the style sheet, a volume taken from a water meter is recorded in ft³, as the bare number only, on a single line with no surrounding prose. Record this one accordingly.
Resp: 97589.20
